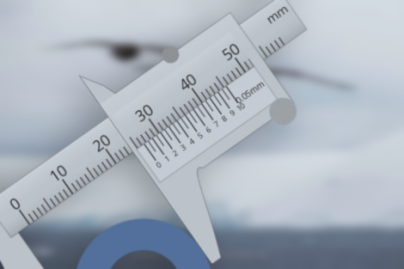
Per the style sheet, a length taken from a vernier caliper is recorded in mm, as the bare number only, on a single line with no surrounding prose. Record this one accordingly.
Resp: 26.5
